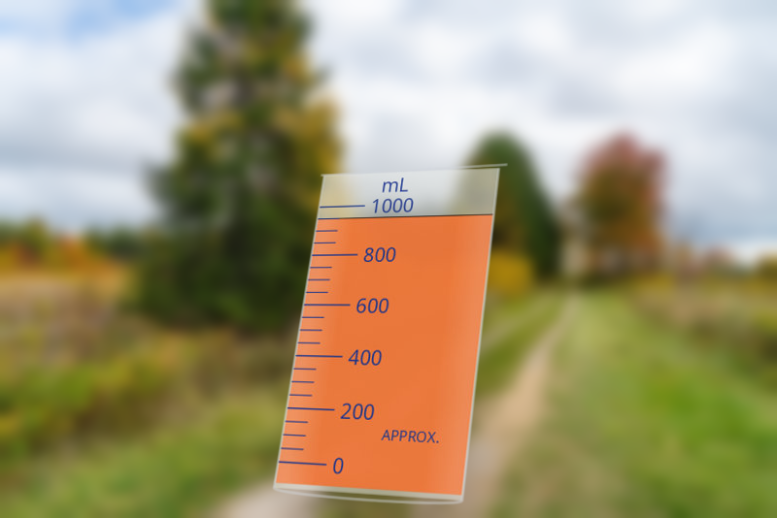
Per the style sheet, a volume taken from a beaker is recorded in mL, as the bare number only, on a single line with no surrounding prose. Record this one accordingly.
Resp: 950
